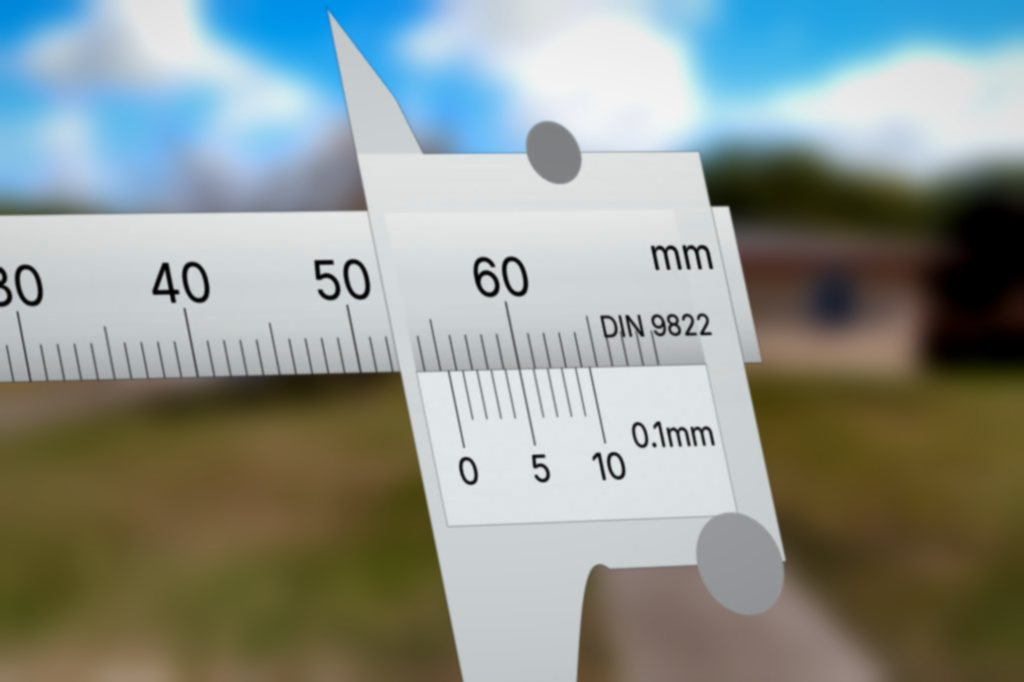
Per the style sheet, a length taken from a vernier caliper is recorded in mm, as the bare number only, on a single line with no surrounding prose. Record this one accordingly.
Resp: 55.5
